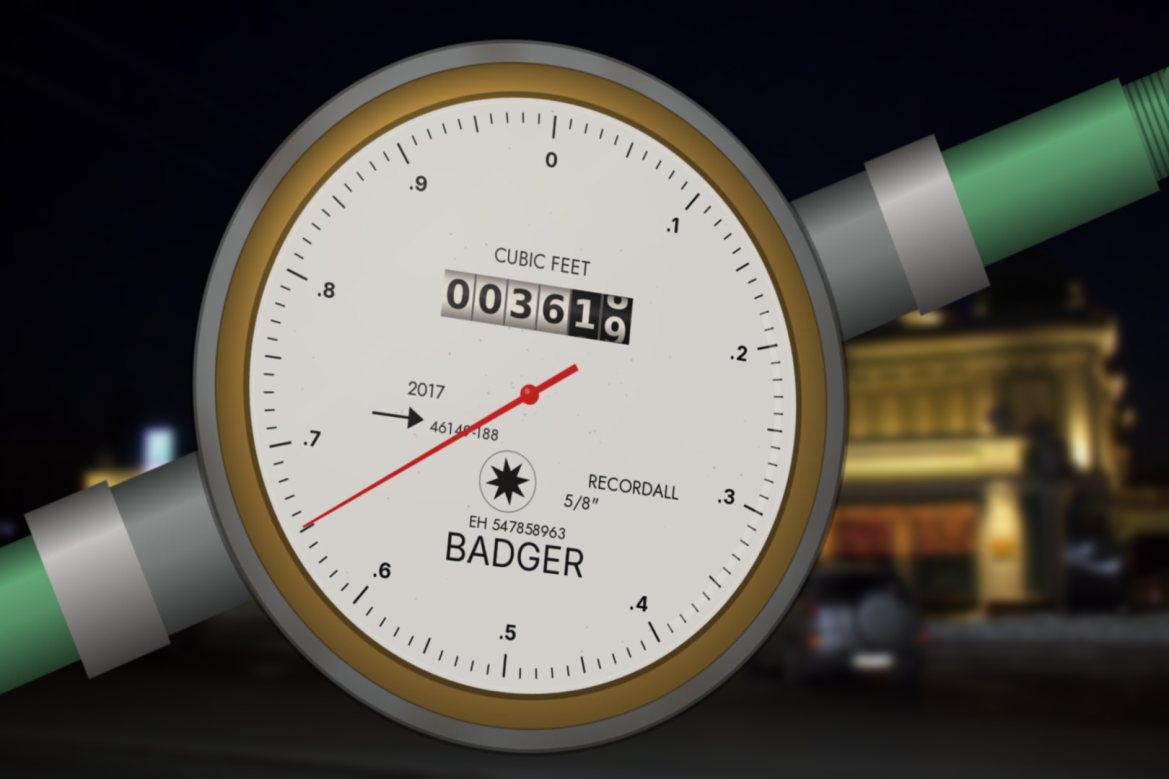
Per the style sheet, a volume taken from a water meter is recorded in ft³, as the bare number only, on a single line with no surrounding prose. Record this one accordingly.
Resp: 3618.65
